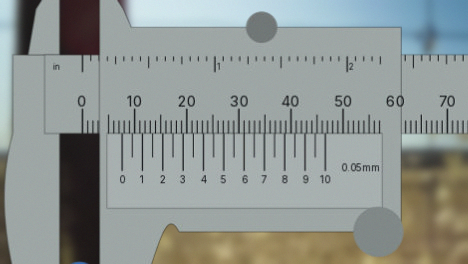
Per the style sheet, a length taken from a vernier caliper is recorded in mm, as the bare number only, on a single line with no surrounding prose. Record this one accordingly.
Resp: 7.6
